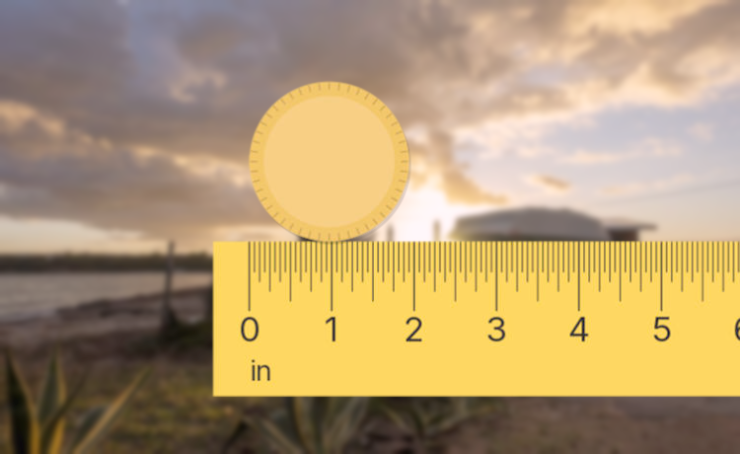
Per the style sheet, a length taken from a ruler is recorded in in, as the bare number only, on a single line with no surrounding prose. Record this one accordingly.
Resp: 1.9375
